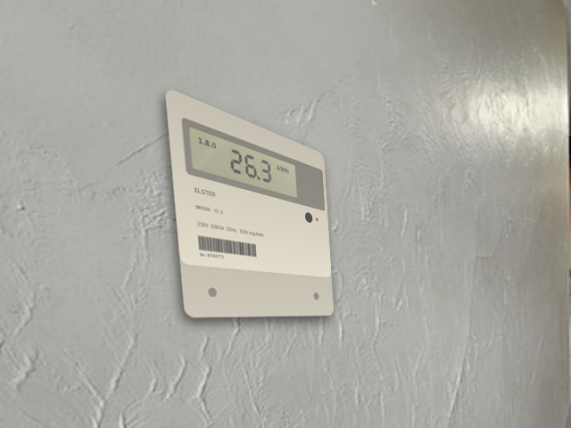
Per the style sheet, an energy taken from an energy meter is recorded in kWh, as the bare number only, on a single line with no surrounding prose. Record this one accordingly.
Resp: 26.3
